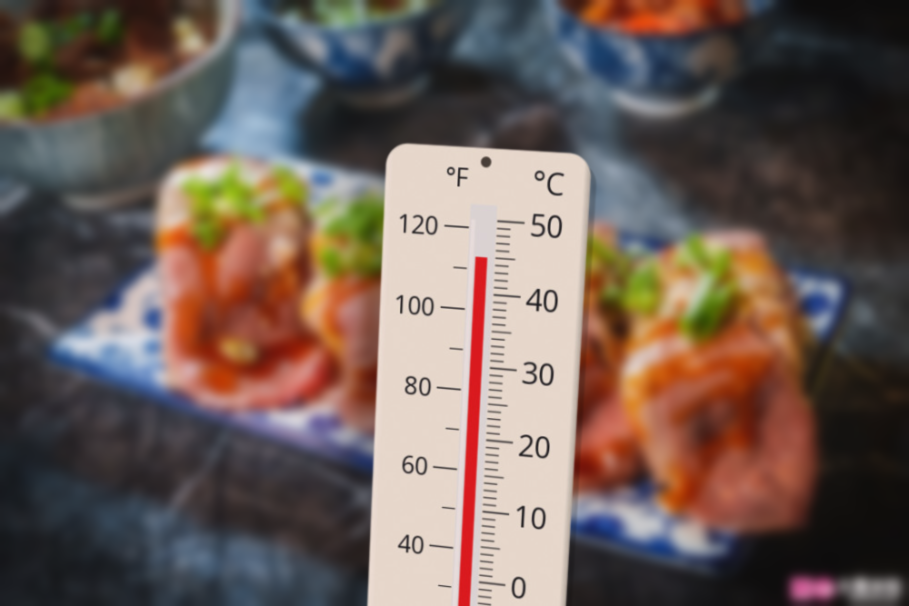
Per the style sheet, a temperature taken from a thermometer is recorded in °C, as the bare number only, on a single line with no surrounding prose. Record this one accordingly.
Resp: 45
